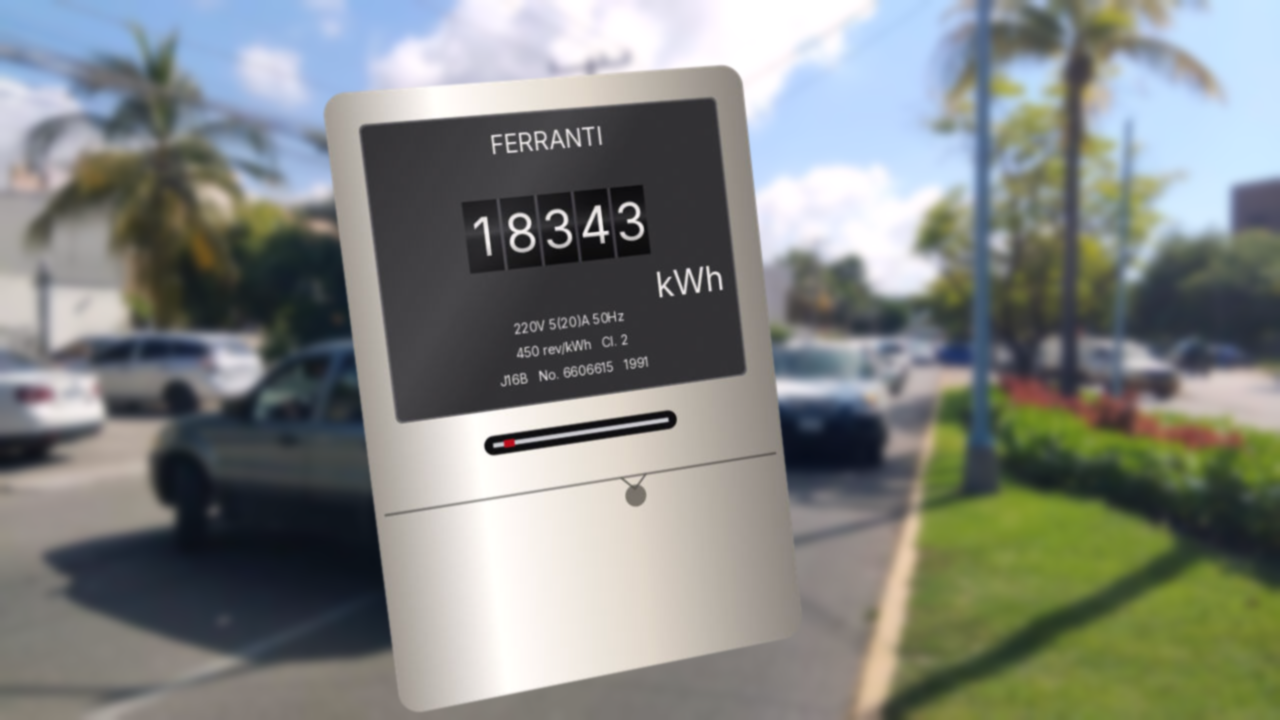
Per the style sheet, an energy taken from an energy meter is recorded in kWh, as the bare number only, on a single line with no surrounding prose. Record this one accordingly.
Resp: 18343
